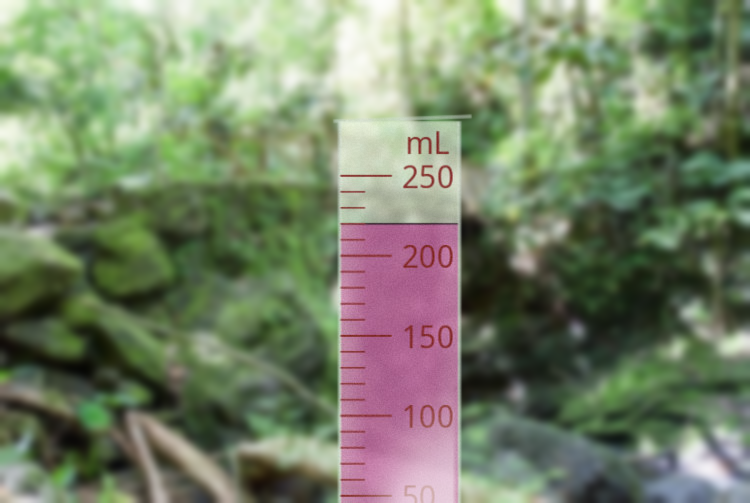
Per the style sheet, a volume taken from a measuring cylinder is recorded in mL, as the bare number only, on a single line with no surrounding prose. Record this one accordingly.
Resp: 220
